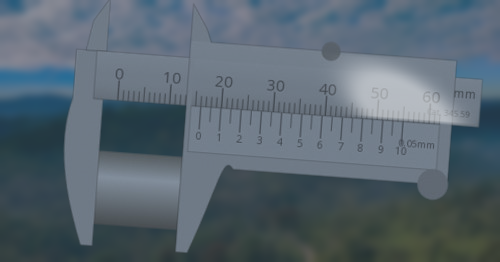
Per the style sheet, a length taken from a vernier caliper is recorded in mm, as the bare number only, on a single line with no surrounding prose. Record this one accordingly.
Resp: 16.0
